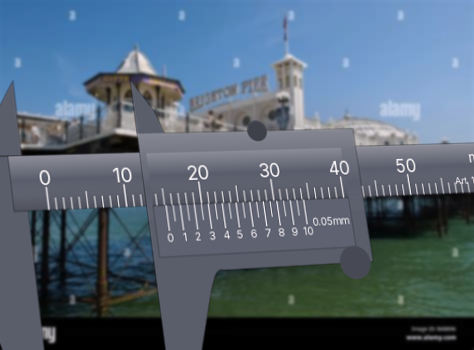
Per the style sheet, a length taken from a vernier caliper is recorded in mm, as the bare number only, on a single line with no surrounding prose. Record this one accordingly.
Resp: 15.2
